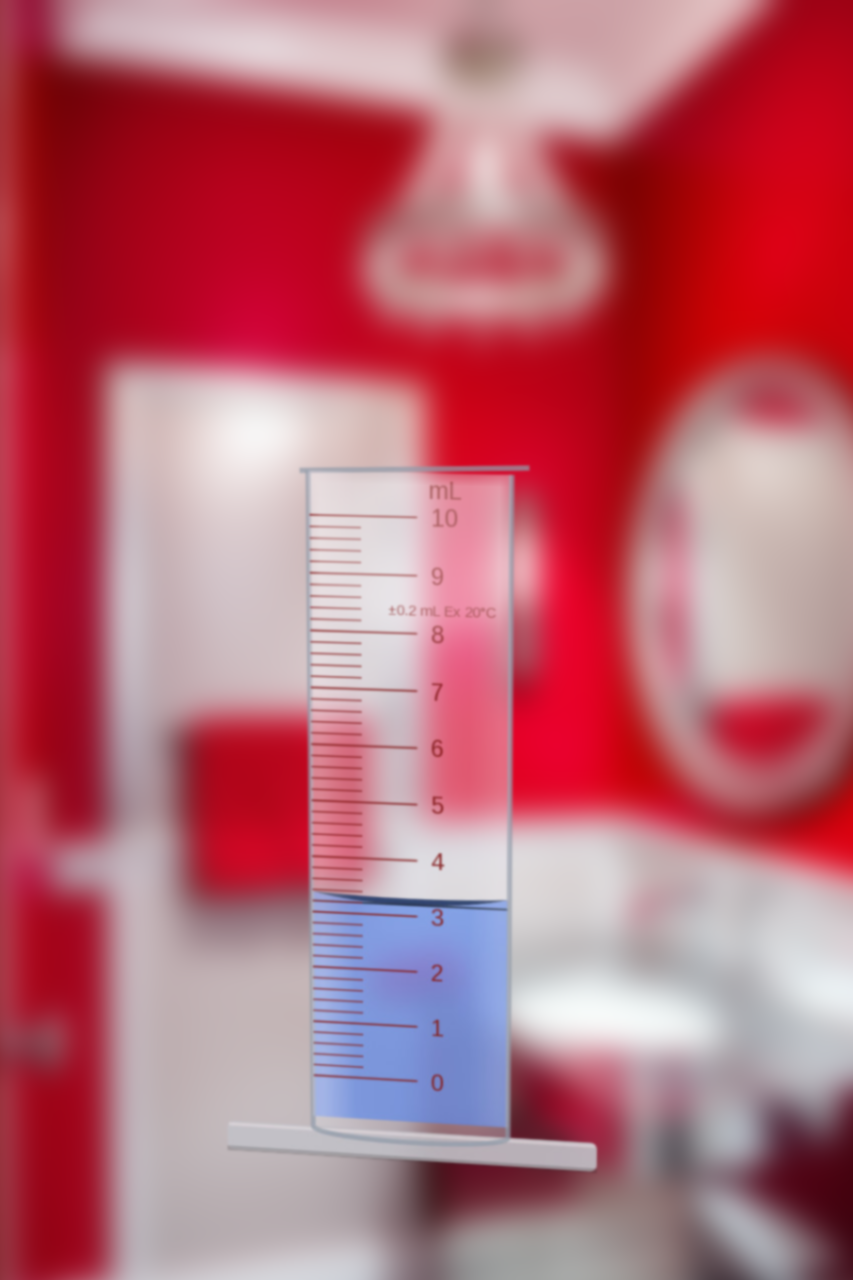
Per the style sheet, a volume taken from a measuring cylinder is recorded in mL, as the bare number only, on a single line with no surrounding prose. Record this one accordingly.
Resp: 3.2
